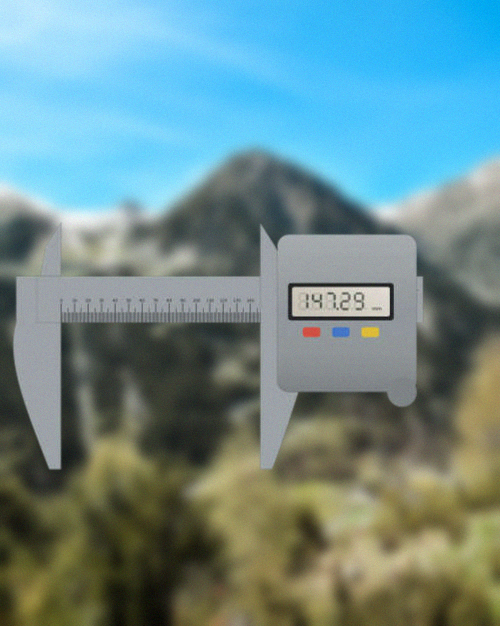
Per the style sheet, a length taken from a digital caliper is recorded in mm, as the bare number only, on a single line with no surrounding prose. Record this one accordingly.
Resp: 147.29
